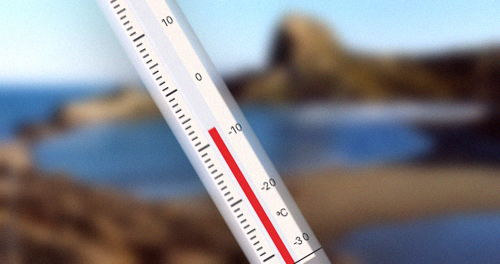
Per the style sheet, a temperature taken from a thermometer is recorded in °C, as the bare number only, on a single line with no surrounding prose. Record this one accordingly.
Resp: -8
